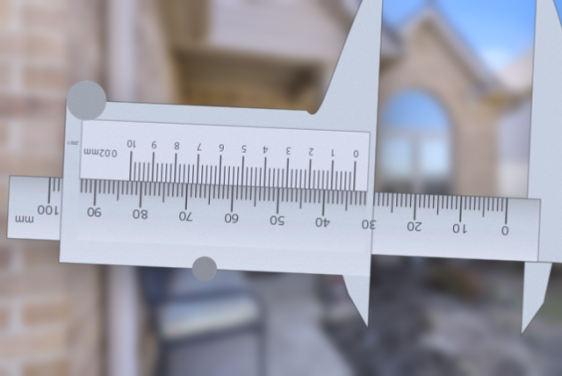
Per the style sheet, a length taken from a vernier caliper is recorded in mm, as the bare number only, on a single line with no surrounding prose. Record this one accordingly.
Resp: 33.5
